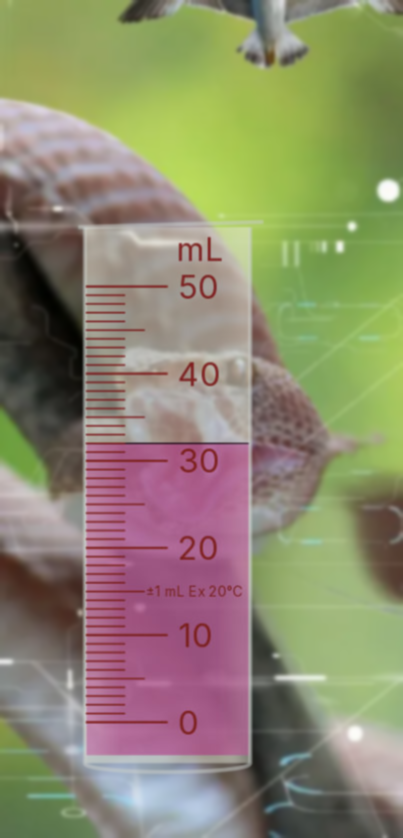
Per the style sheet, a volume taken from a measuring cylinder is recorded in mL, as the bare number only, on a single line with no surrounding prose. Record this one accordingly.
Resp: 32
